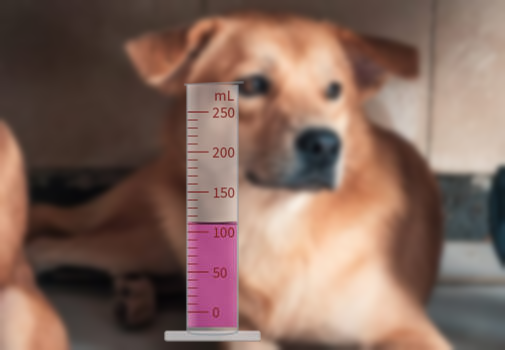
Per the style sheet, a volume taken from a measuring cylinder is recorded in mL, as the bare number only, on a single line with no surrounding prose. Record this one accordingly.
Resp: 110
